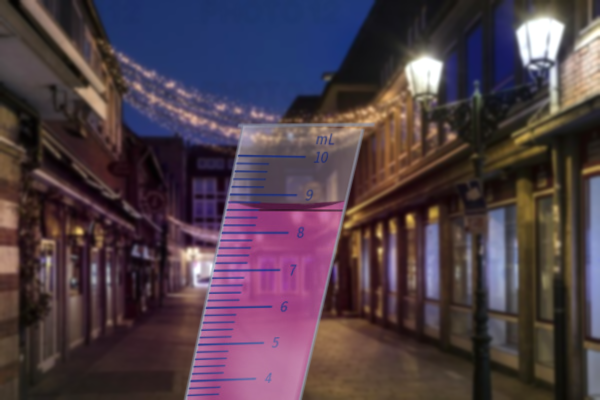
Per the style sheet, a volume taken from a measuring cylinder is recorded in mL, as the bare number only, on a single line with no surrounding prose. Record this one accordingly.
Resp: 8.6
